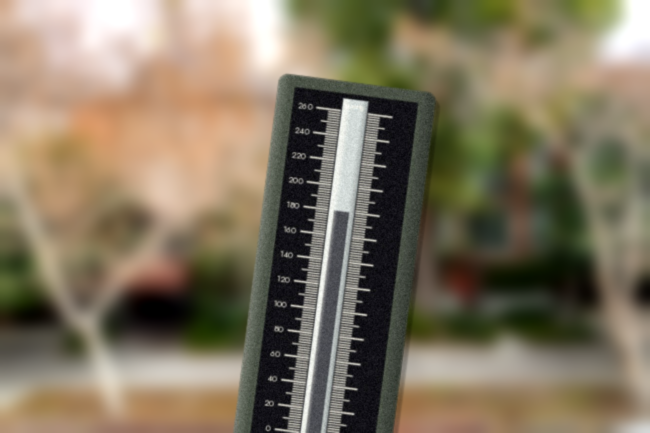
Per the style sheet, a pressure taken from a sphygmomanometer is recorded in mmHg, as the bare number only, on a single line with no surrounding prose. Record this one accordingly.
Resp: 180
